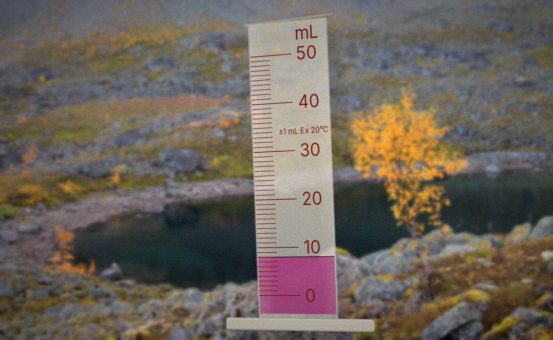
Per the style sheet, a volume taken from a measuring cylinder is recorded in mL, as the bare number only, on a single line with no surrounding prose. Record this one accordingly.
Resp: 8
